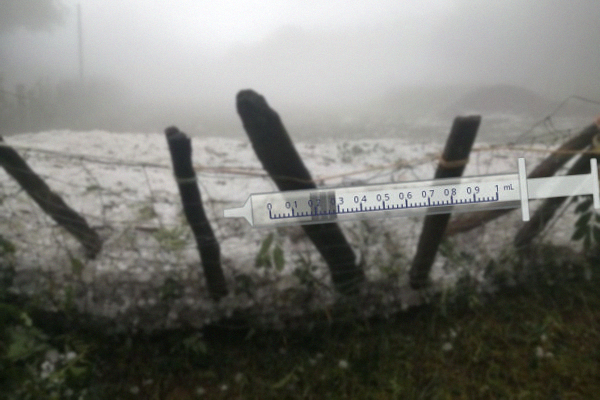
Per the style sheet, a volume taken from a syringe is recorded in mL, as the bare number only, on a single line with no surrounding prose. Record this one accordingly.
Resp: 0.18
